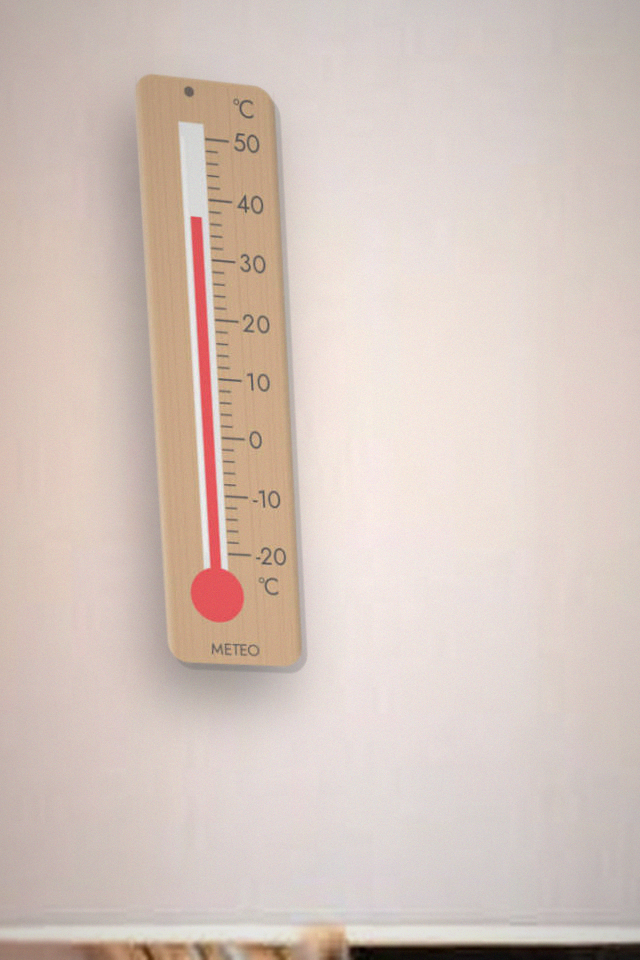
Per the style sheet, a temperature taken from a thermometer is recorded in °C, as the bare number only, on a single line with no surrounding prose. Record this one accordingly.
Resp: 37
